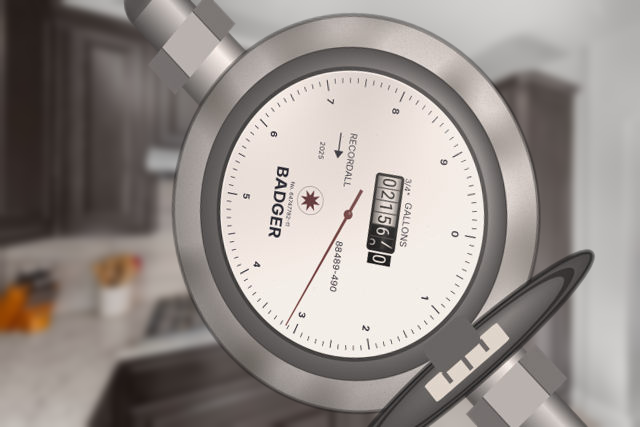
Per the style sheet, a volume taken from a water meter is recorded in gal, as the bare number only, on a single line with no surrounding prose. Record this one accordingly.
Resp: 215673.1
